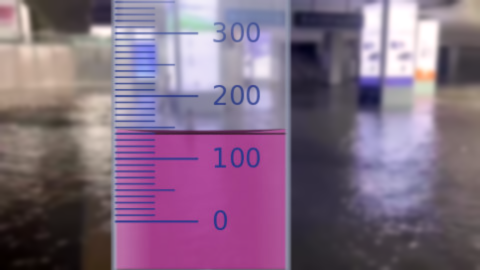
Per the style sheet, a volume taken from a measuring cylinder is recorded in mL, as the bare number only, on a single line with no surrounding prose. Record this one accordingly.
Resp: 140
